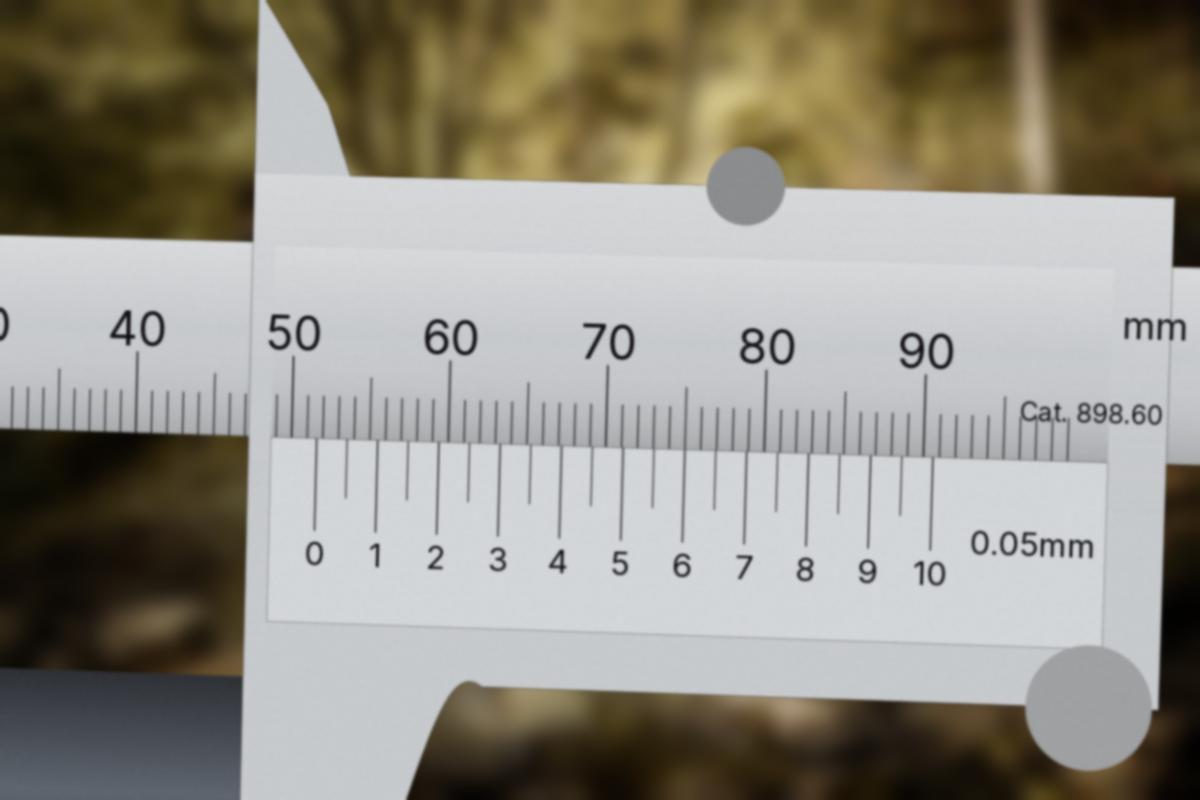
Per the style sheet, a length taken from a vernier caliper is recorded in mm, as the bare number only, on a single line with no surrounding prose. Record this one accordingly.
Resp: 51.6
